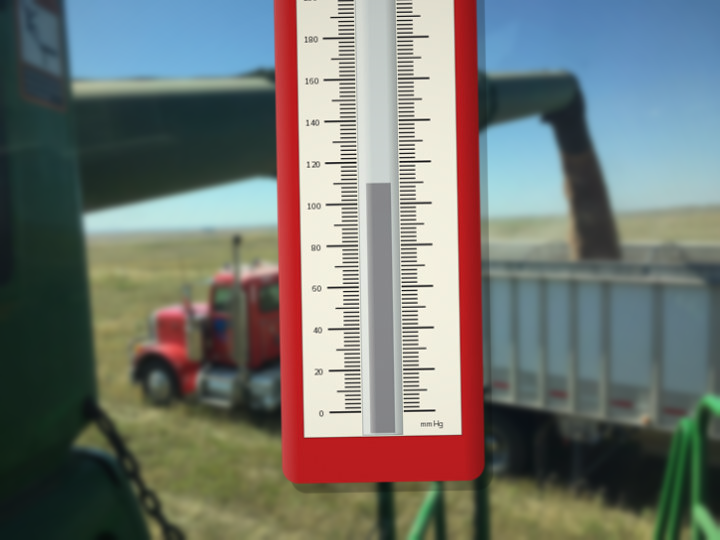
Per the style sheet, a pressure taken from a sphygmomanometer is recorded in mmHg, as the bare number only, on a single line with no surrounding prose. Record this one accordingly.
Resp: 110
